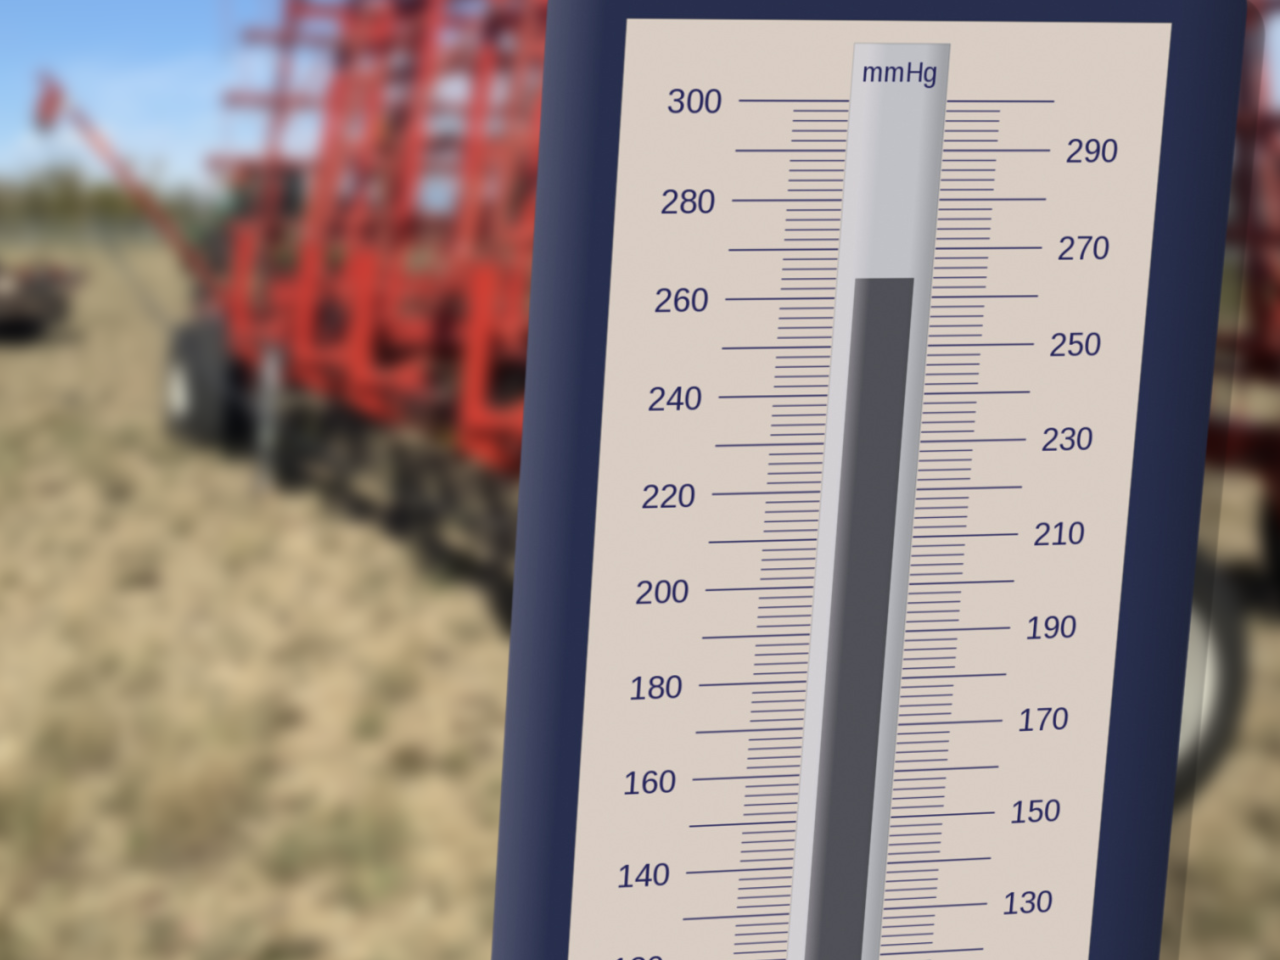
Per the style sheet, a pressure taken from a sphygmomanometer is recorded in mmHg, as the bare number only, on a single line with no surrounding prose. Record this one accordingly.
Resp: 264
